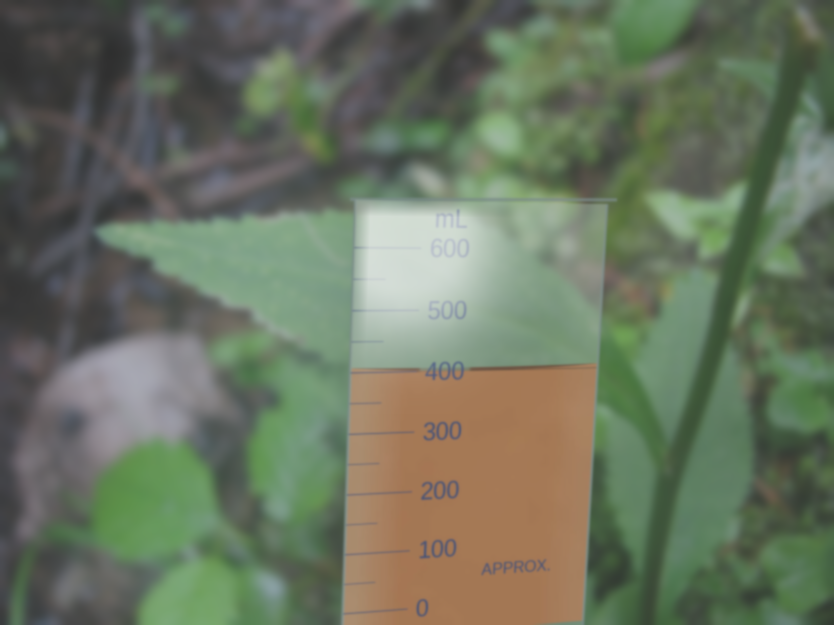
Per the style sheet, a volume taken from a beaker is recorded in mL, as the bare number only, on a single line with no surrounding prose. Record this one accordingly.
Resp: 400
